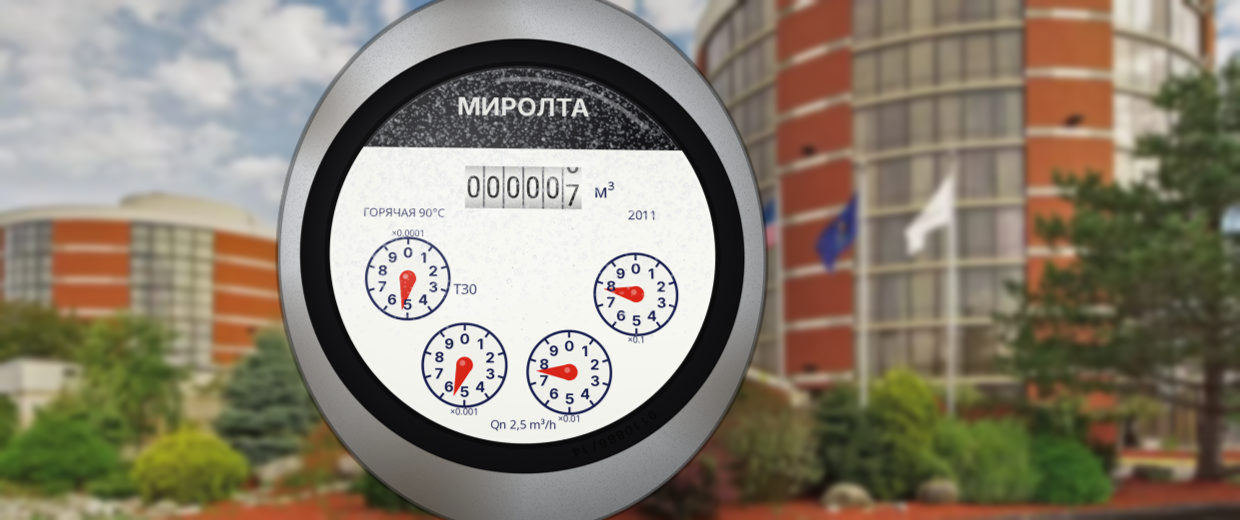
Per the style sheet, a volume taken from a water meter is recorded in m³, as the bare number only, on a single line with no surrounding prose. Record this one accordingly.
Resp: 6.7755
